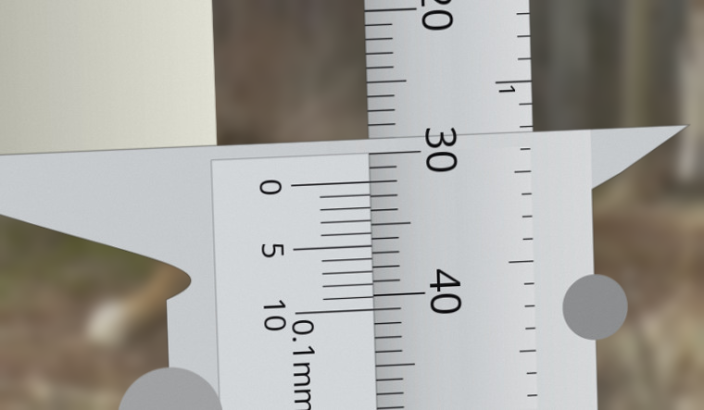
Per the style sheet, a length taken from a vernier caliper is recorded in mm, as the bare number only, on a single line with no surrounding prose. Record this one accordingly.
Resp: 32.0
